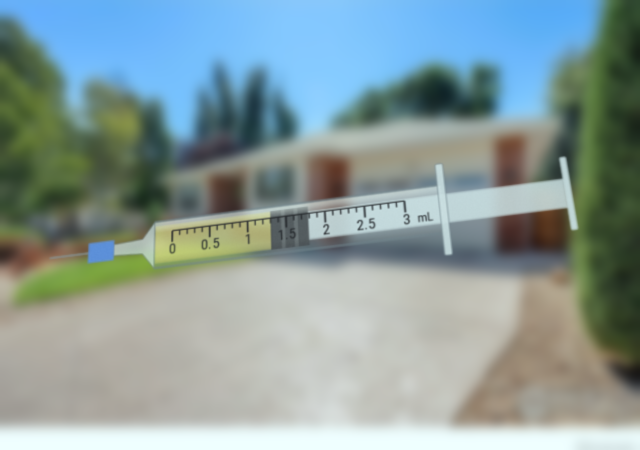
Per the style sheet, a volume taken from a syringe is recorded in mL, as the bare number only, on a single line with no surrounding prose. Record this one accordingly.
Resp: 1.3
